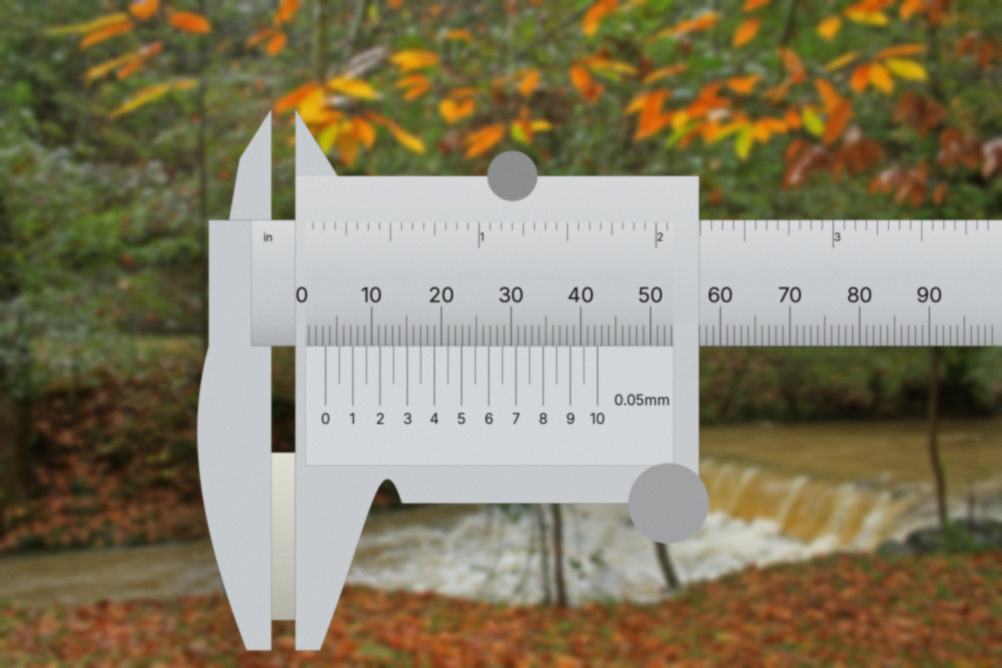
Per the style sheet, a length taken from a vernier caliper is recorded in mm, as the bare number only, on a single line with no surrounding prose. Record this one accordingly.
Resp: 3.4
